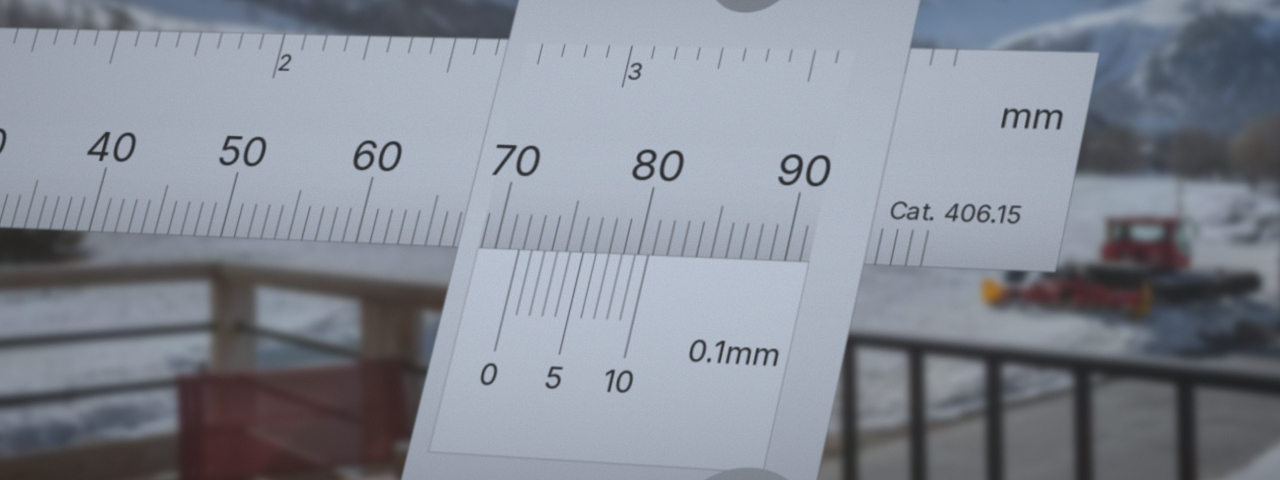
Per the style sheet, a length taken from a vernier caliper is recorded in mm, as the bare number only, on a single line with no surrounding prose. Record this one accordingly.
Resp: 71.7
